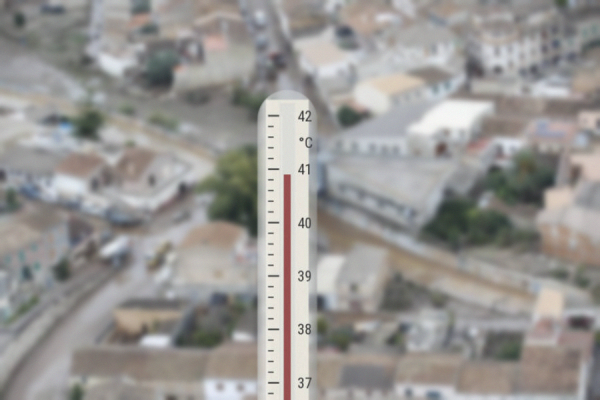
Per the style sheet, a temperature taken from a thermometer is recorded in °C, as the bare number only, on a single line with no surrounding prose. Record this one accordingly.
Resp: 40.9
